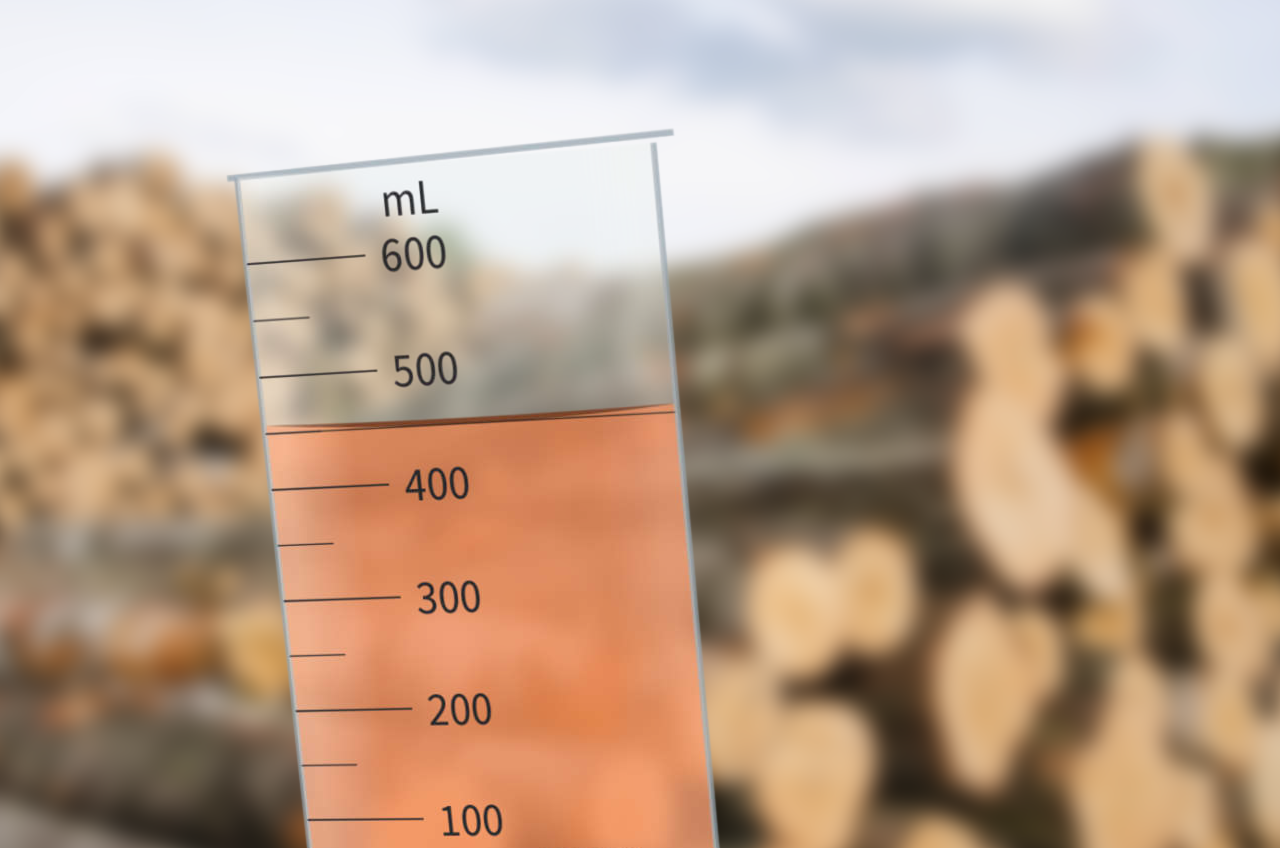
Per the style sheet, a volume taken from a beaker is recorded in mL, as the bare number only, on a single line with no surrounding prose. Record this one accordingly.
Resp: 450
